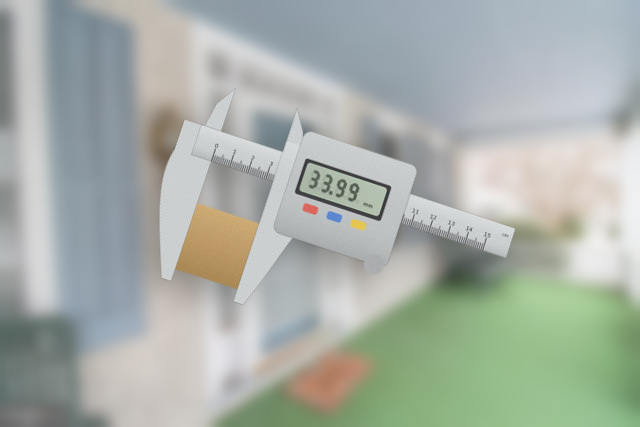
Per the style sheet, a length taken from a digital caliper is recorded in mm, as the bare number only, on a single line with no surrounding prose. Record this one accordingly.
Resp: 33.99
